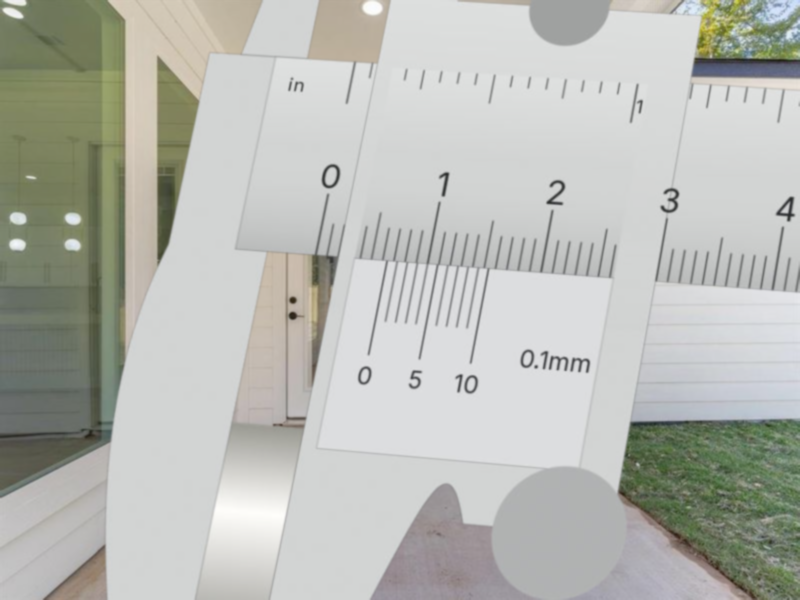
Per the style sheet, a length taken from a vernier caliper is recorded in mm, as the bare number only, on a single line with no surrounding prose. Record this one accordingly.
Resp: 6.4
